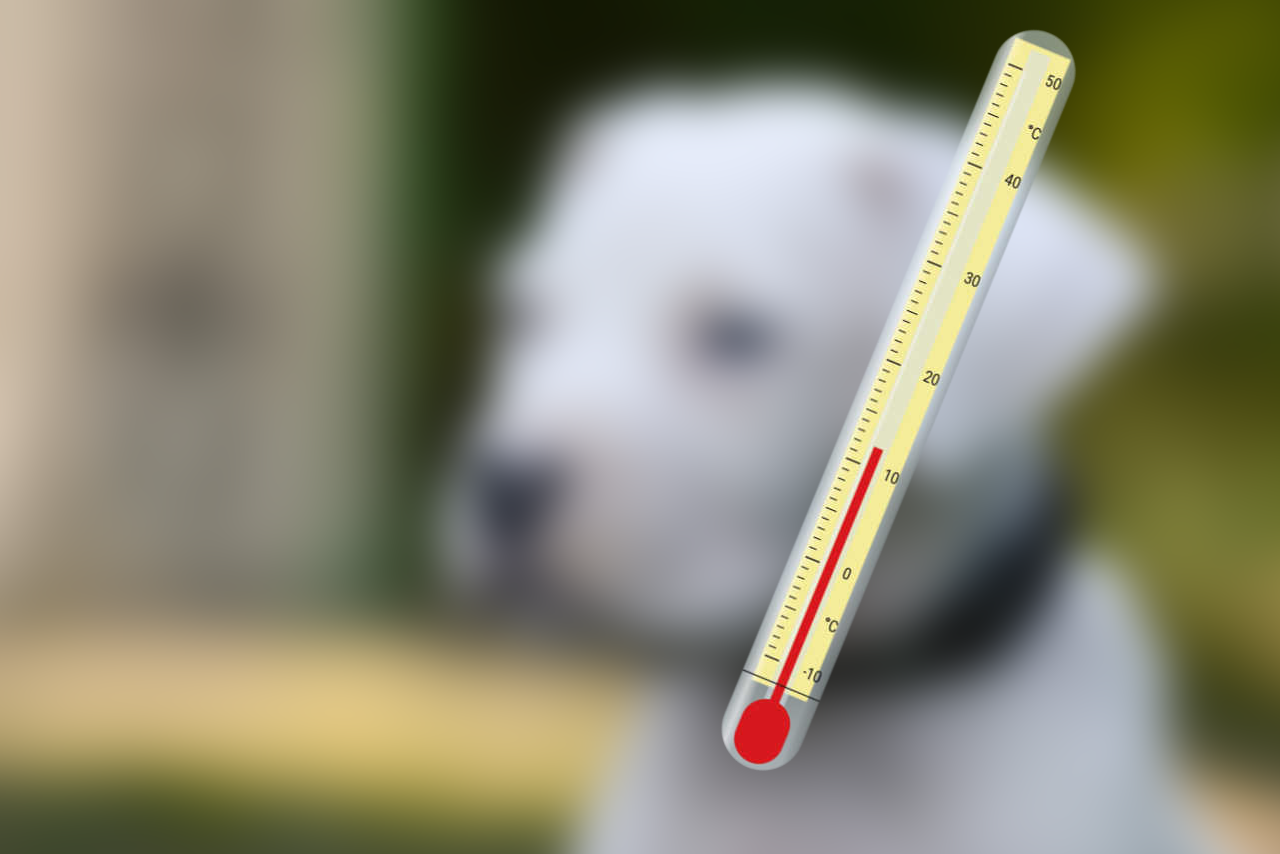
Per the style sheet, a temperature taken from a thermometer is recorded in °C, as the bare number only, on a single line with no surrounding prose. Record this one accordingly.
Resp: 12
